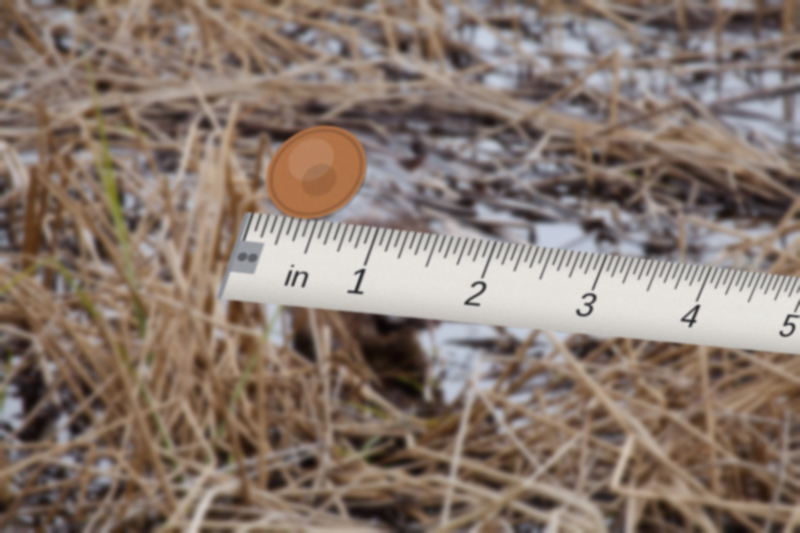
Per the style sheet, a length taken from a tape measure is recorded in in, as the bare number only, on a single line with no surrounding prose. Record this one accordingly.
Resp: 0.75
